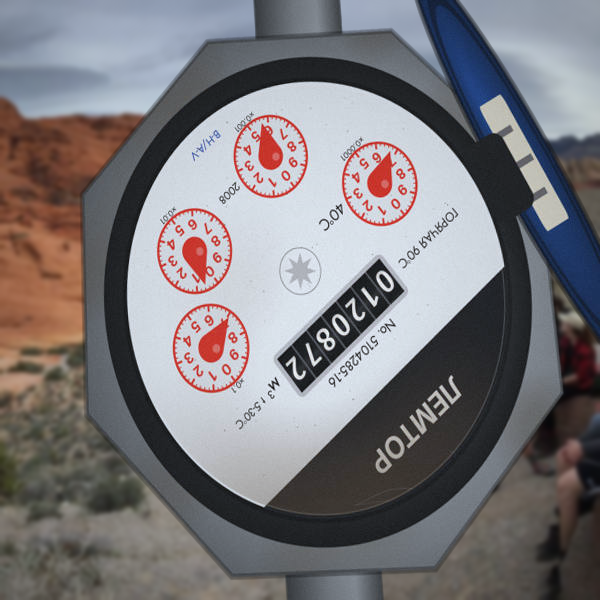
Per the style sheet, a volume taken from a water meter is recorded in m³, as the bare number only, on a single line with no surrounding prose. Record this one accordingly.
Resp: 120872.7056
